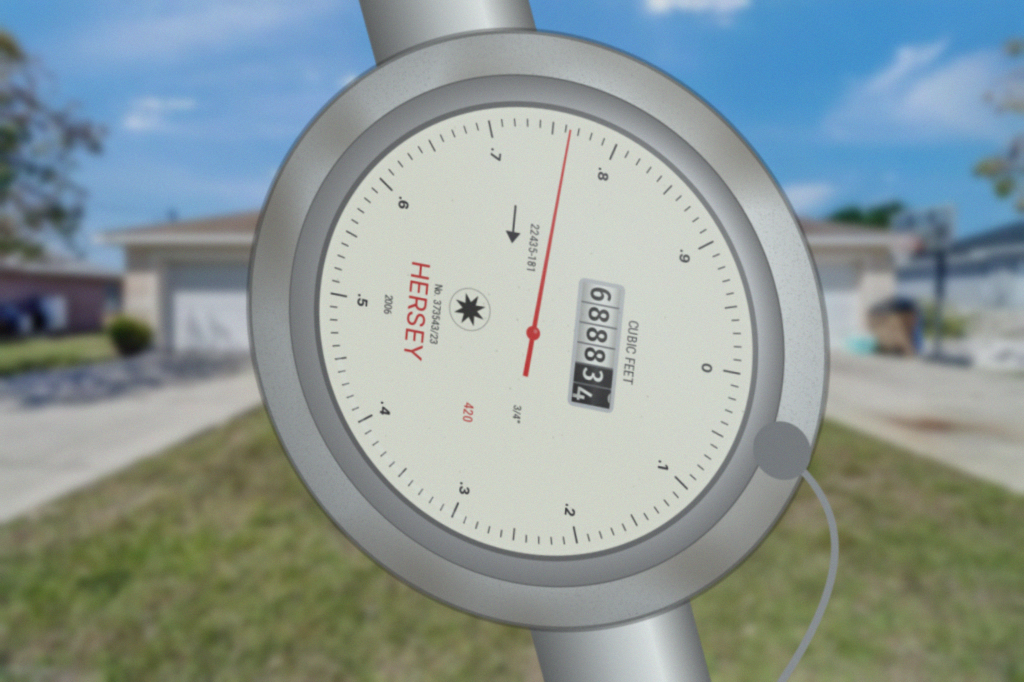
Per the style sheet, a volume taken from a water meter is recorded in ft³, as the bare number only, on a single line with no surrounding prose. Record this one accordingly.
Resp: 688833.76
